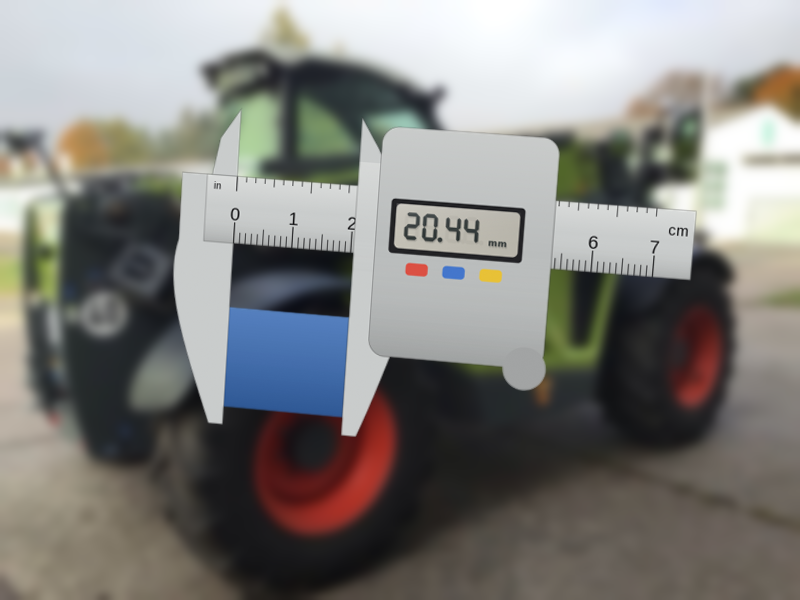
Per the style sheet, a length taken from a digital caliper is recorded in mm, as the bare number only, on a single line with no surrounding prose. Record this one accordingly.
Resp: 20.44
